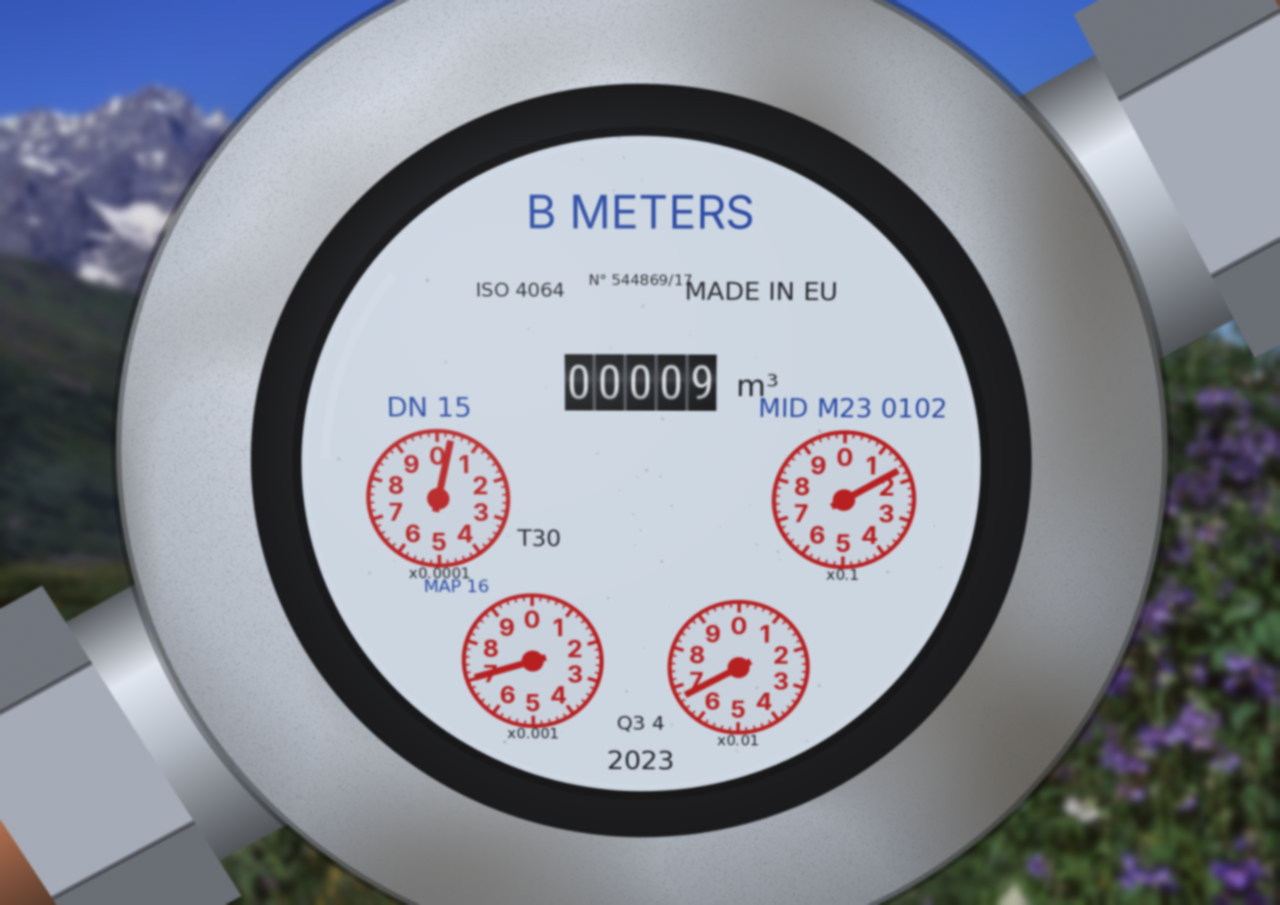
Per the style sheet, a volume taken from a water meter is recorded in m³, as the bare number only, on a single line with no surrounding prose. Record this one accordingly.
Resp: 9.1670
